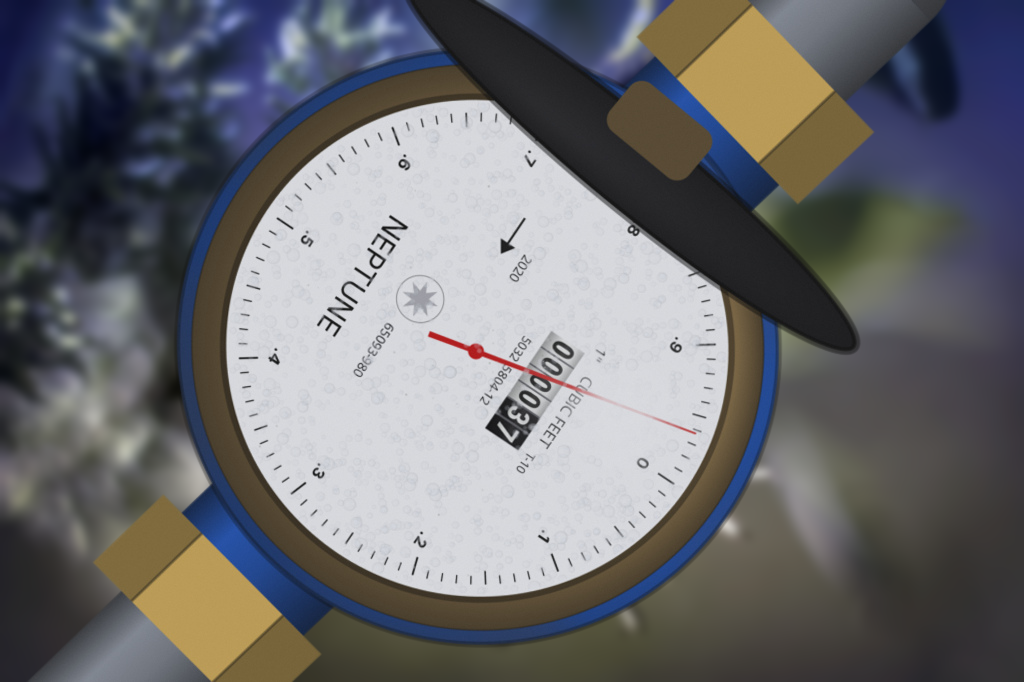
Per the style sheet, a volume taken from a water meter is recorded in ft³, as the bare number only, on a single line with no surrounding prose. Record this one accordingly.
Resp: 36.96
